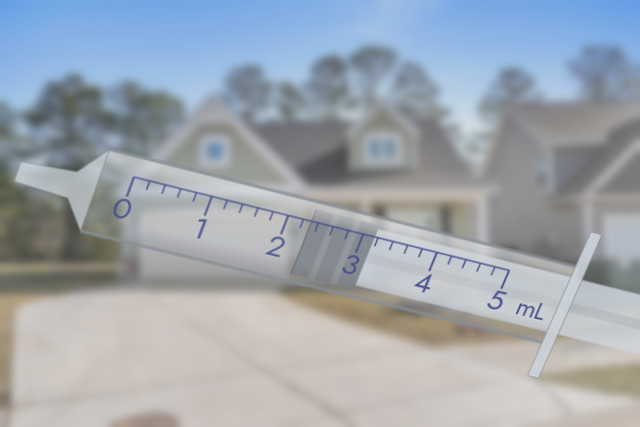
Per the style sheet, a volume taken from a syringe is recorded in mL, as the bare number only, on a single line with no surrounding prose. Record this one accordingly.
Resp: 2.3
